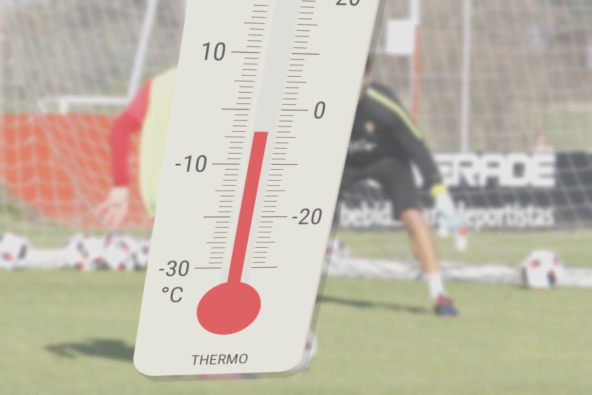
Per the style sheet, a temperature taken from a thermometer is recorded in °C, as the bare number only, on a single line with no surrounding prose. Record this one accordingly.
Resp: -4
